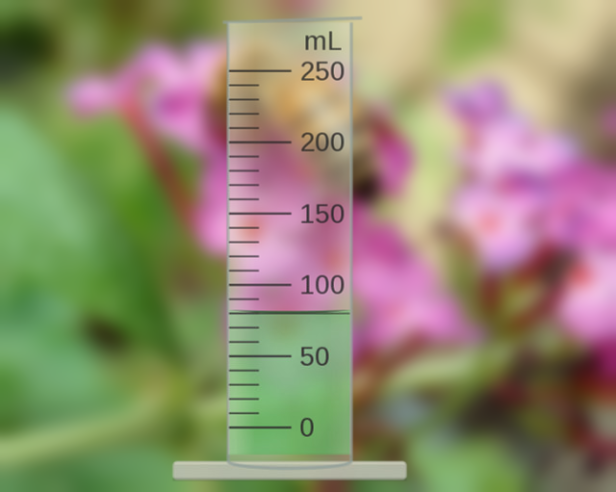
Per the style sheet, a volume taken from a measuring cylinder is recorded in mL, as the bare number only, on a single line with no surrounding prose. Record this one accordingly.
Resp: 80
